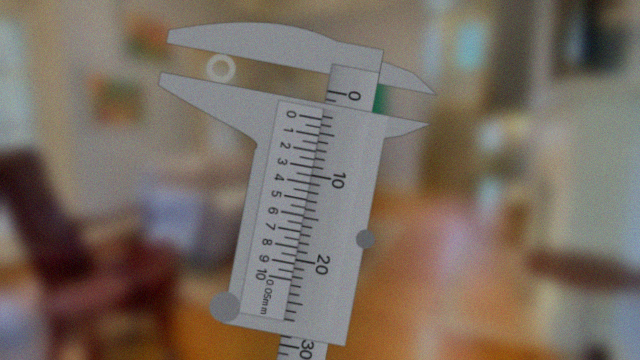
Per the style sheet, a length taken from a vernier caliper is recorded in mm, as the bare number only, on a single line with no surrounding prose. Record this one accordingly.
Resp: 3.4
